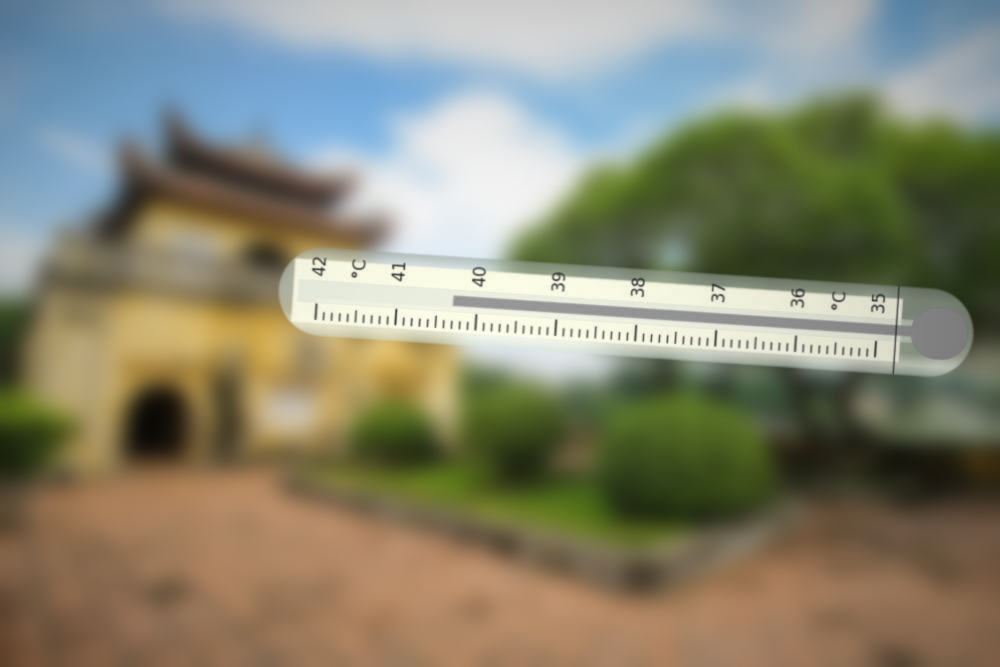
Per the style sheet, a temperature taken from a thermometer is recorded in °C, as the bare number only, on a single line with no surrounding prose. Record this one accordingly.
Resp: 40.3
